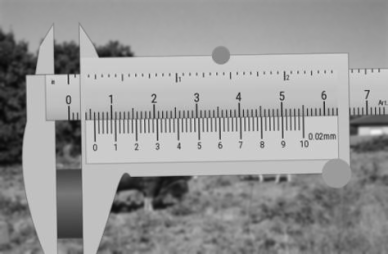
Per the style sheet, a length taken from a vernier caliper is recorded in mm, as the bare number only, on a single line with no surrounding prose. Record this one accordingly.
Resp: 6.0
